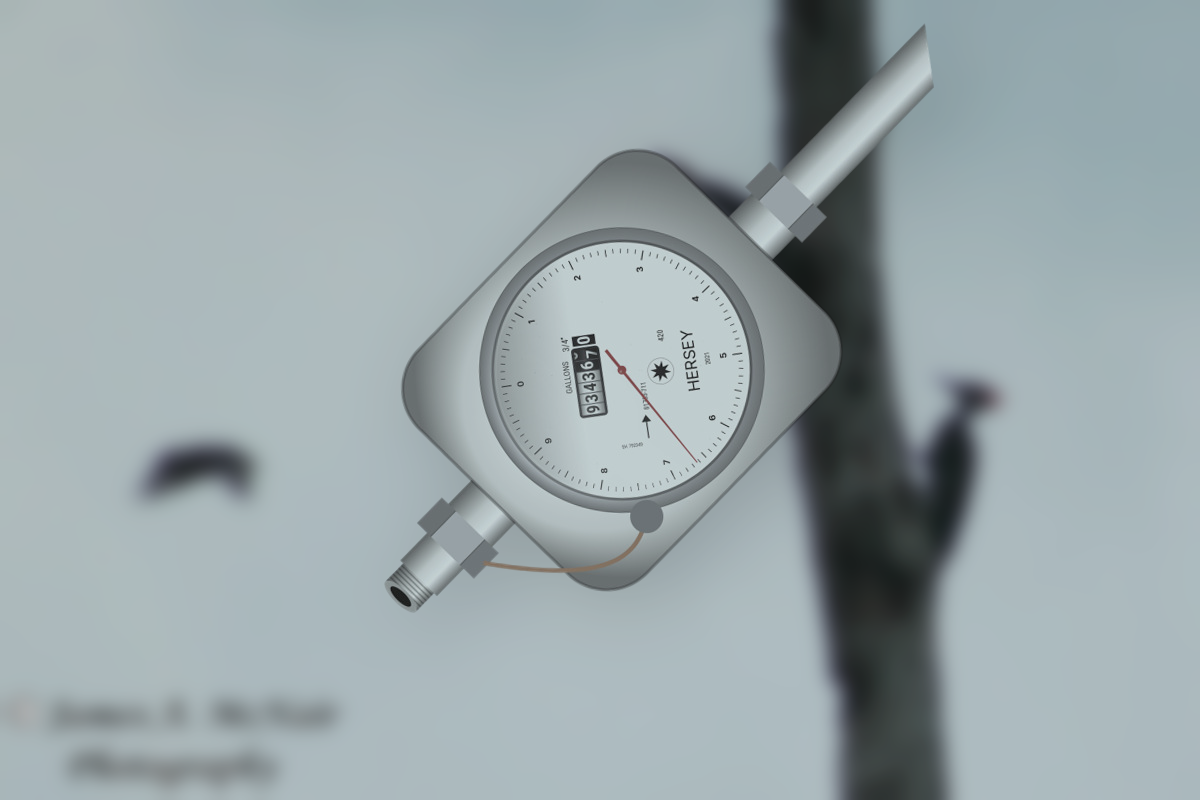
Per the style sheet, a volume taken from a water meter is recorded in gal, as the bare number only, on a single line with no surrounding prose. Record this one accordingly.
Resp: 9343666.6
